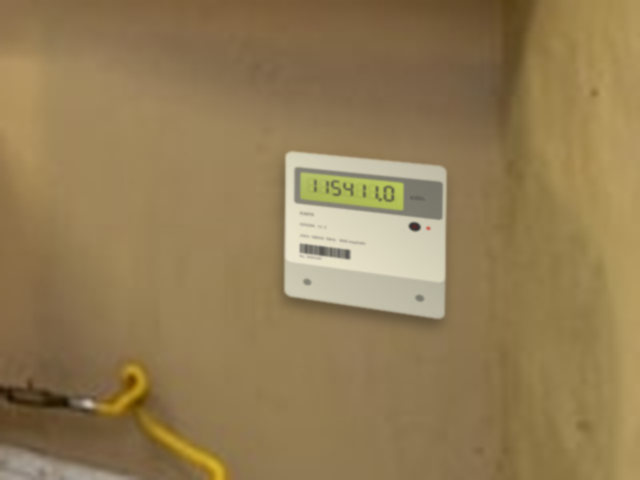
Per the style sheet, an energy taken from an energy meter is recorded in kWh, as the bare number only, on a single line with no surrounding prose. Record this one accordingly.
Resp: 115411.0
